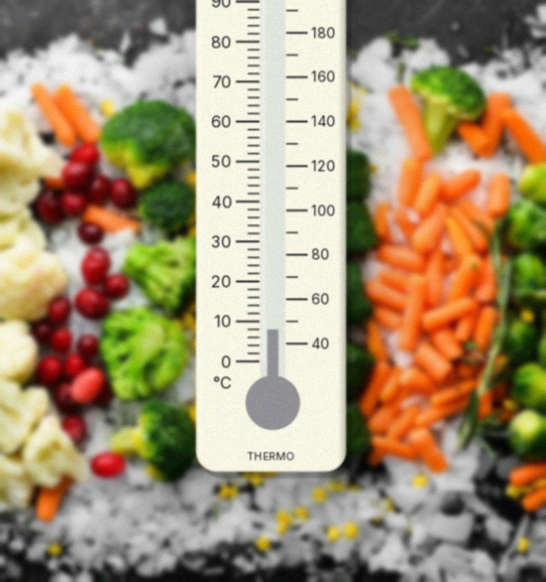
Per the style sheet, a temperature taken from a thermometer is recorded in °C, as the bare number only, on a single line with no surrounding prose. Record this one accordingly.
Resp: 8
